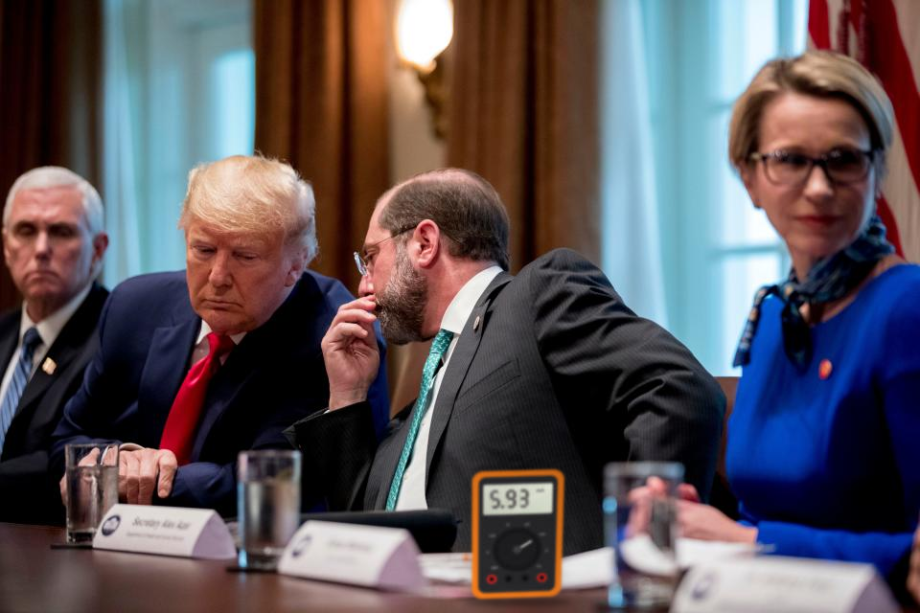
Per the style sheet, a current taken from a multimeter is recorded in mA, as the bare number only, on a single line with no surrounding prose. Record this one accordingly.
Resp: 5.93
